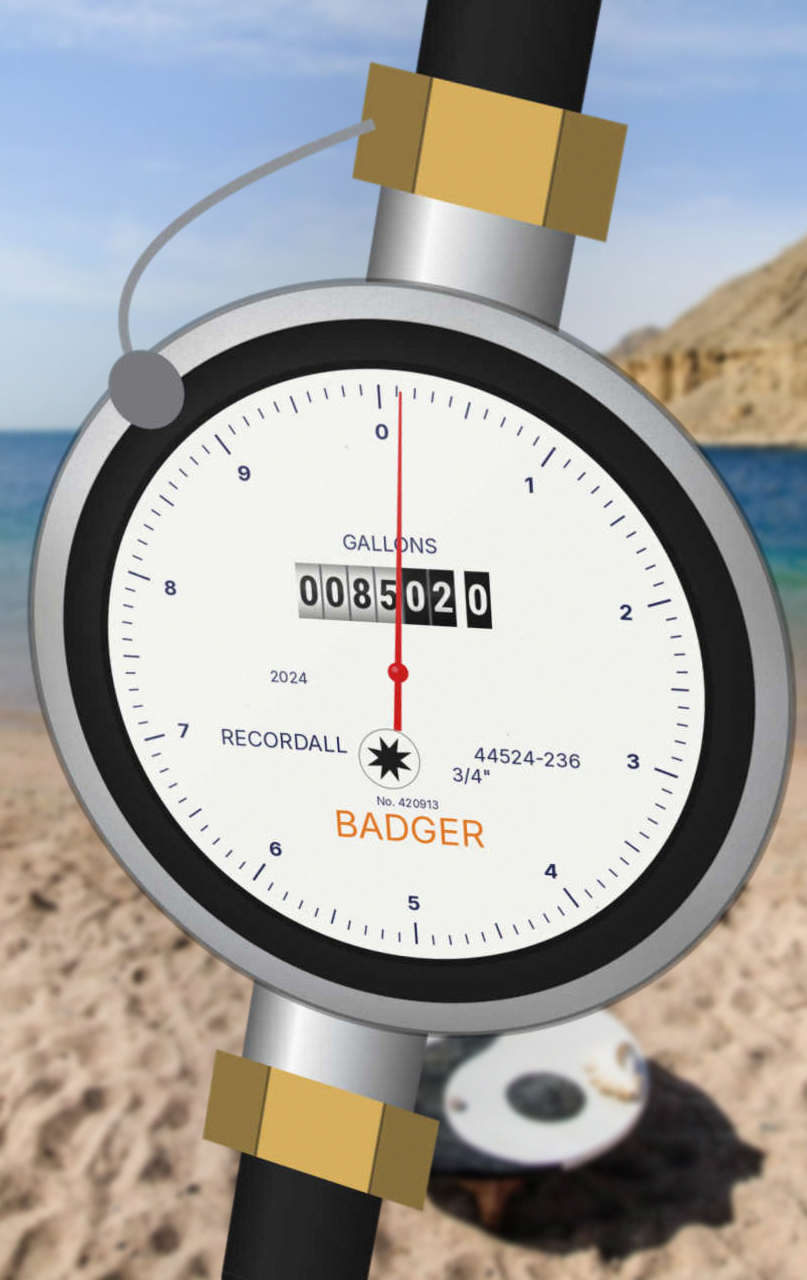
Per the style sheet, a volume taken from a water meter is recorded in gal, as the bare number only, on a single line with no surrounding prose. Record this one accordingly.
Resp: 85020.1
